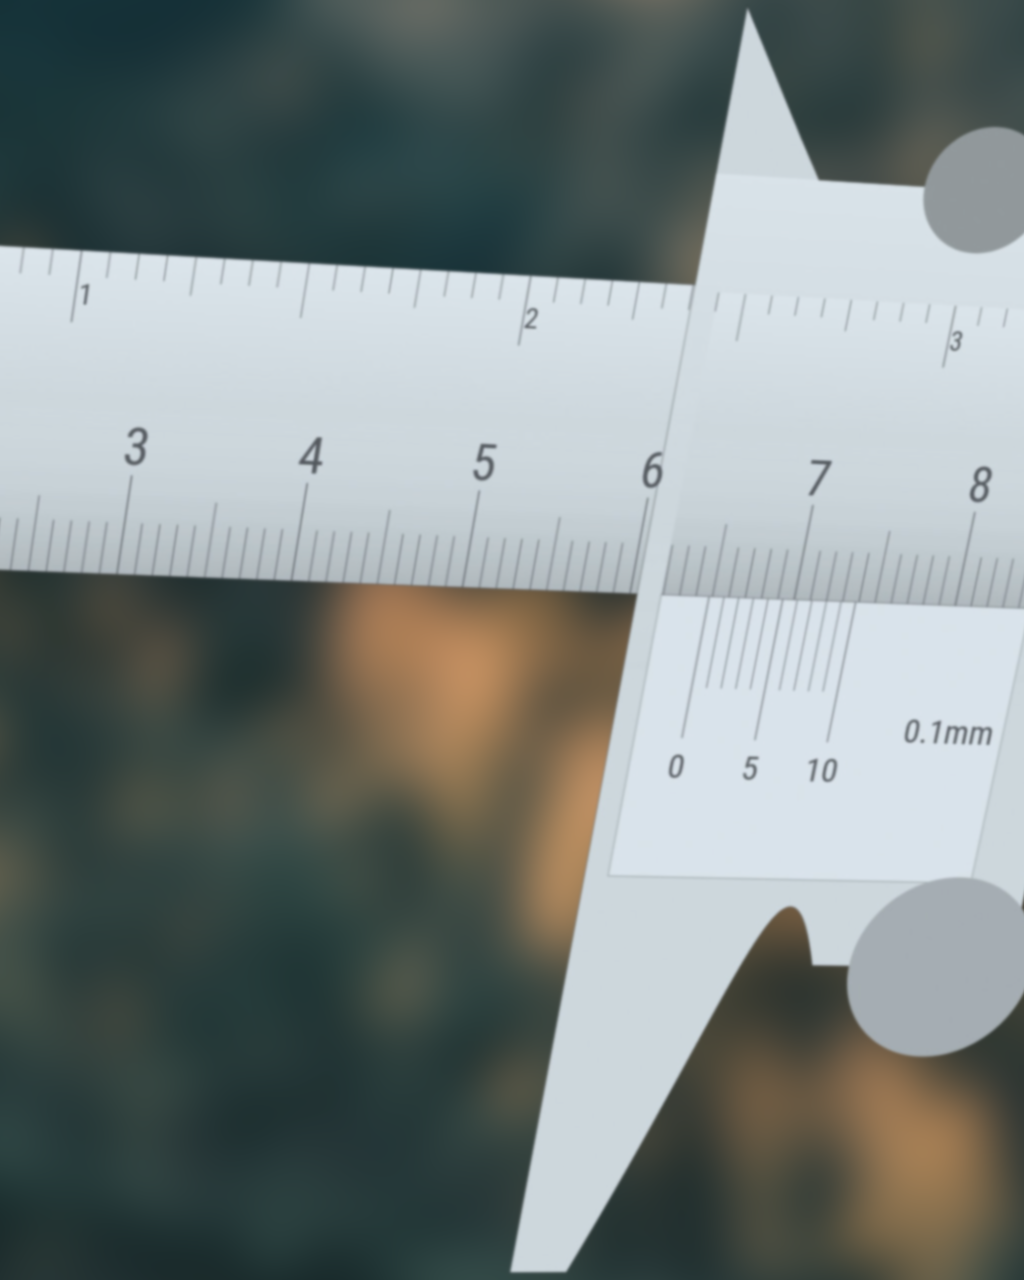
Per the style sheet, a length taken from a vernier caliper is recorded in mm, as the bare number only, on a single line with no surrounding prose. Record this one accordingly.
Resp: 64.8
